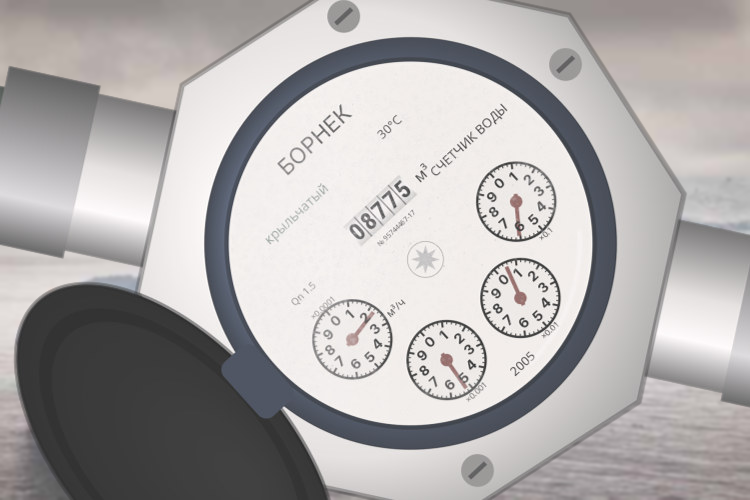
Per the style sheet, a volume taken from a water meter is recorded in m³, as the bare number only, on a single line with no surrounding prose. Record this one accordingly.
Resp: 8775.6052
